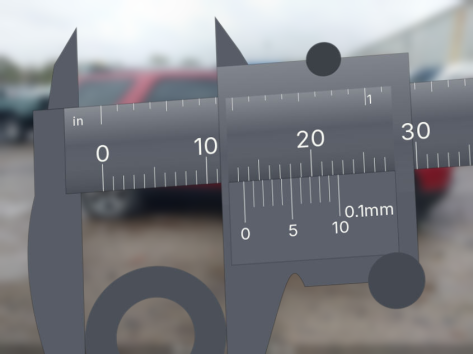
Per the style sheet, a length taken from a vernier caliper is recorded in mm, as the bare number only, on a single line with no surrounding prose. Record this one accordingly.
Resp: 13.5
